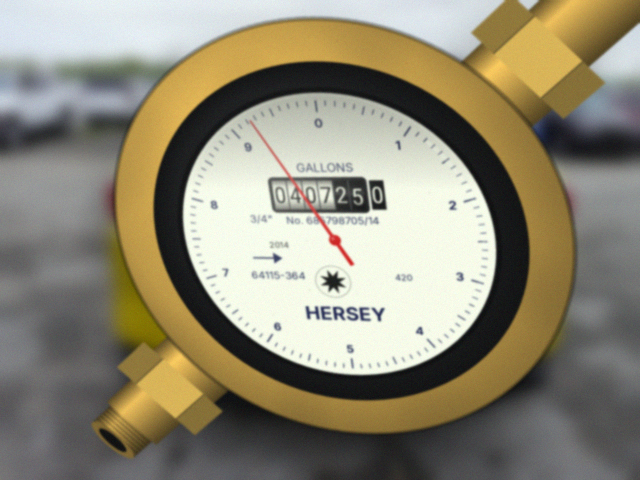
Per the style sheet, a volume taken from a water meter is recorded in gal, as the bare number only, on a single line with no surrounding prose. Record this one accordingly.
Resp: 407249.2
